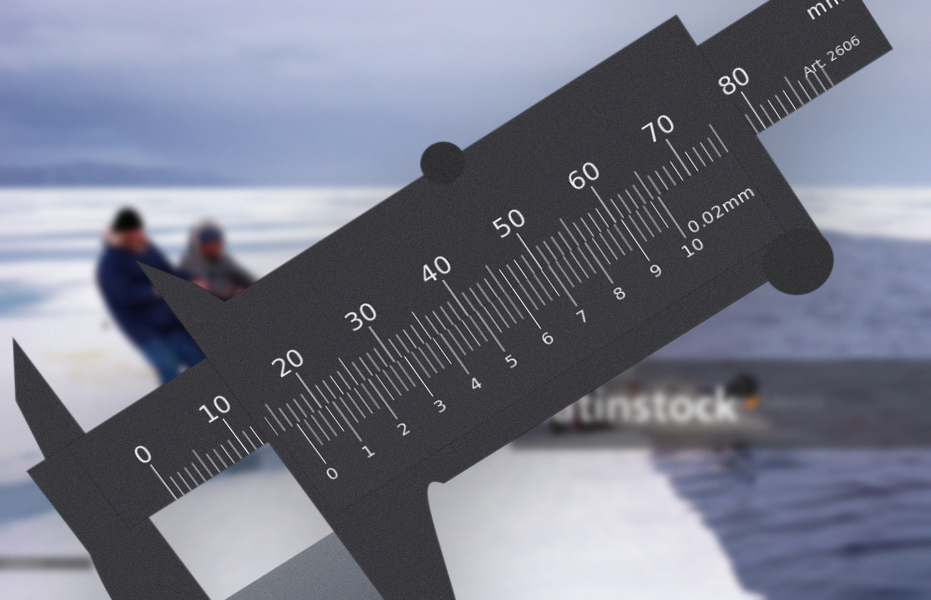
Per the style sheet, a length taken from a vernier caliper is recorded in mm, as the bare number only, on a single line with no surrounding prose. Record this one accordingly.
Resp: 16.6
